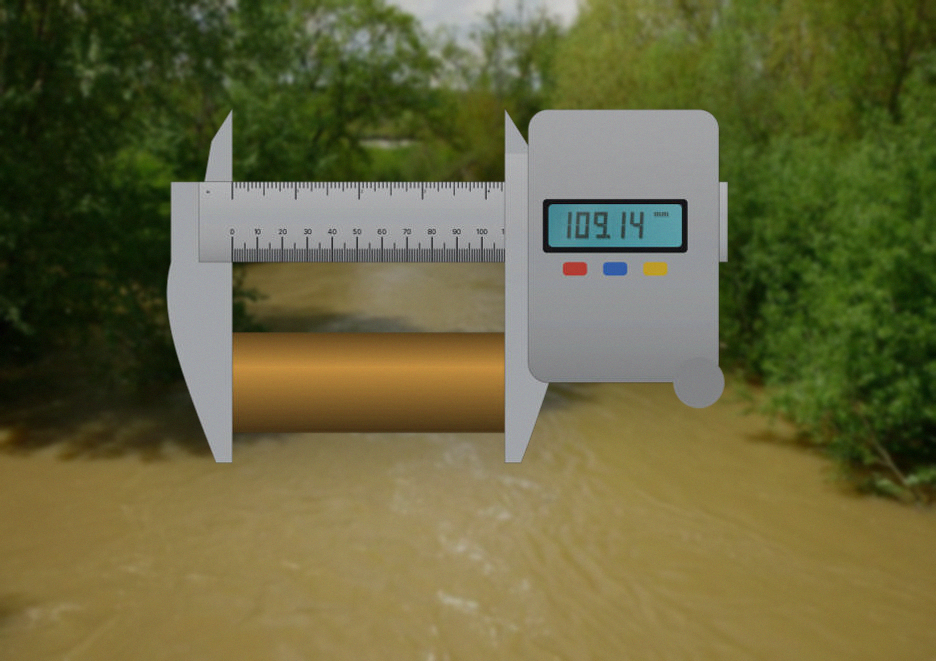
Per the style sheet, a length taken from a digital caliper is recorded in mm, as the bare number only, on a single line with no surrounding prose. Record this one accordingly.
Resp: 109.14
